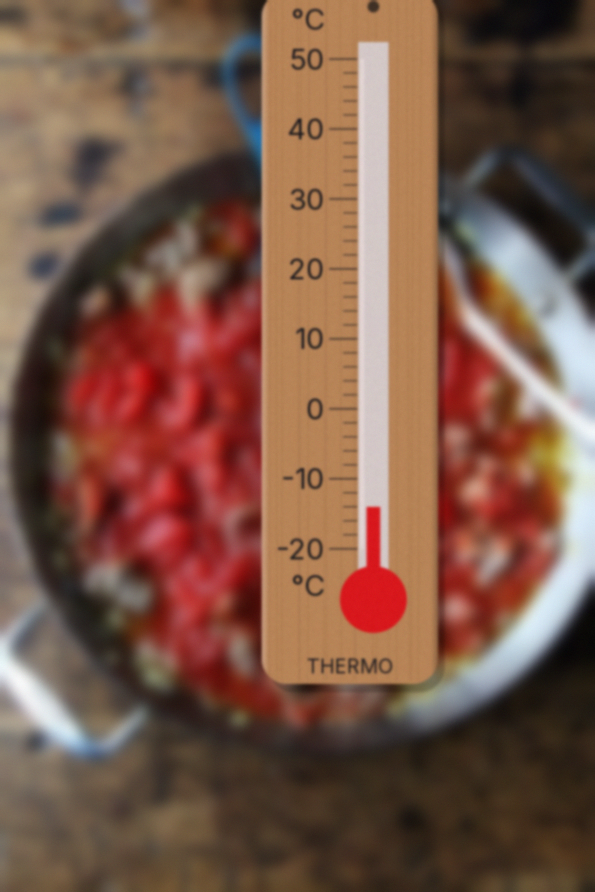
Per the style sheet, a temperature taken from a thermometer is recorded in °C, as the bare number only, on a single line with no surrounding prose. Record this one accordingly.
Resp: -14
